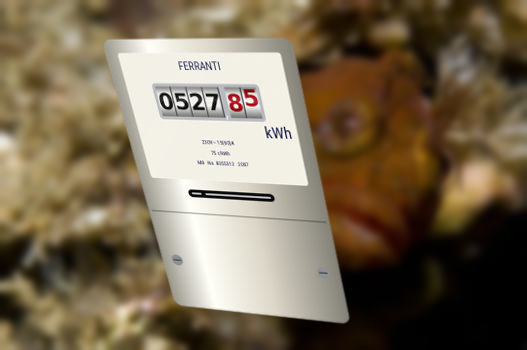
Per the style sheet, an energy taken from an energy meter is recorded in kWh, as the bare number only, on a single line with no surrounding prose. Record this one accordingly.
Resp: 527.85
